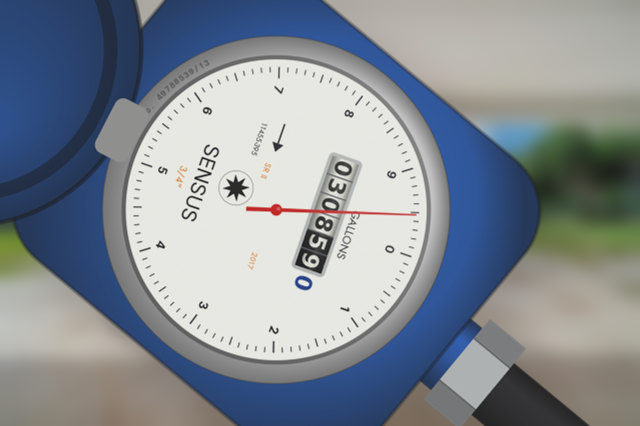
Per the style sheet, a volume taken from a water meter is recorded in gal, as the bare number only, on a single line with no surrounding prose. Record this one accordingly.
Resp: 308589.5
